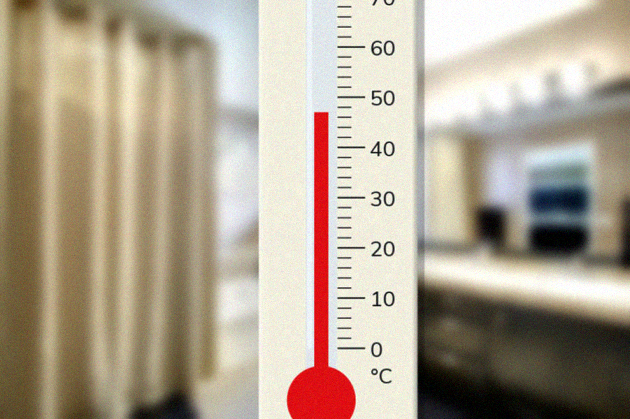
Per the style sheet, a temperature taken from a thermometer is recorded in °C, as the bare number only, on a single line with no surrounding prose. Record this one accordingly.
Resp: 47
